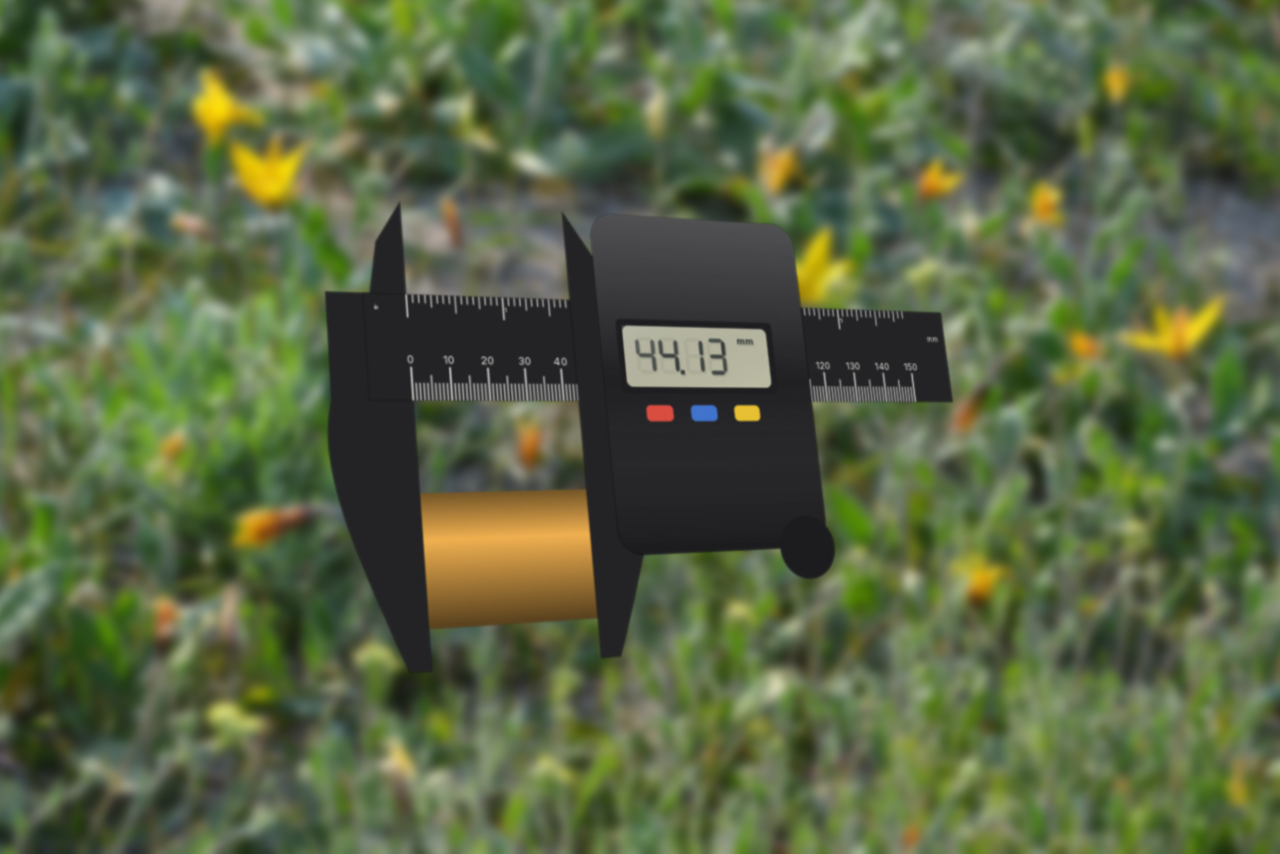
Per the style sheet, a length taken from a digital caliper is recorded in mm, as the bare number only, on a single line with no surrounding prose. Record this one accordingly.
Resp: 44.13
